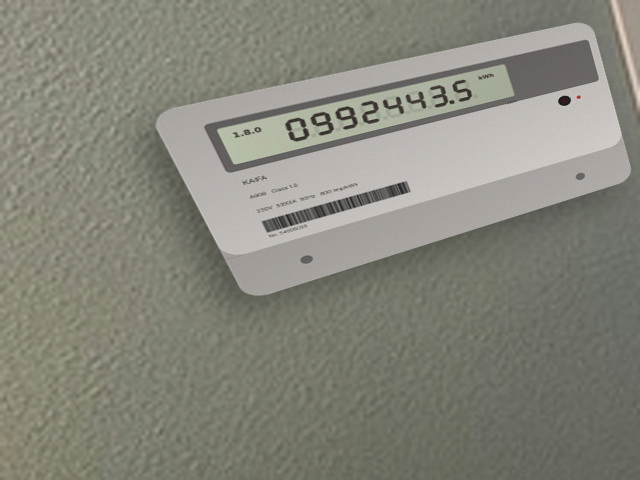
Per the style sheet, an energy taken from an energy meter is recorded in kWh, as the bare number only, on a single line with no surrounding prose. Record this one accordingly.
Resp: 992443.5
